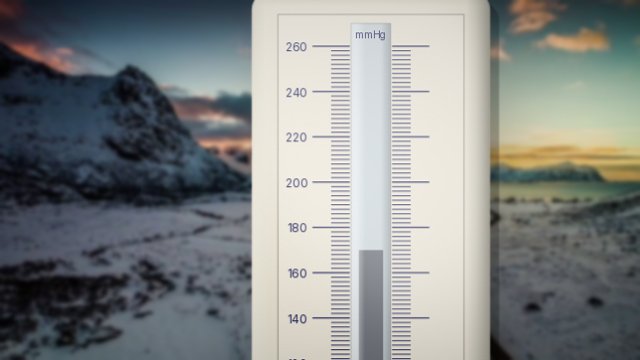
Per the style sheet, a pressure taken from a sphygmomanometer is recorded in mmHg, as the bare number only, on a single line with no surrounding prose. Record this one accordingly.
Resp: 170
